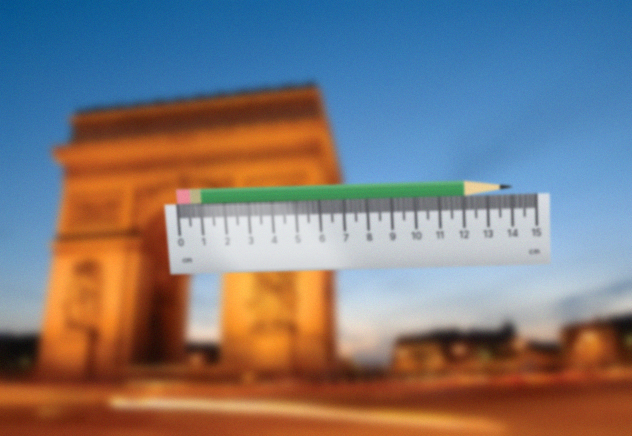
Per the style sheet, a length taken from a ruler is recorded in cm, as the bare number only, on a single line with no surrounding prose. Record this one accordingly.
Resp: 14
